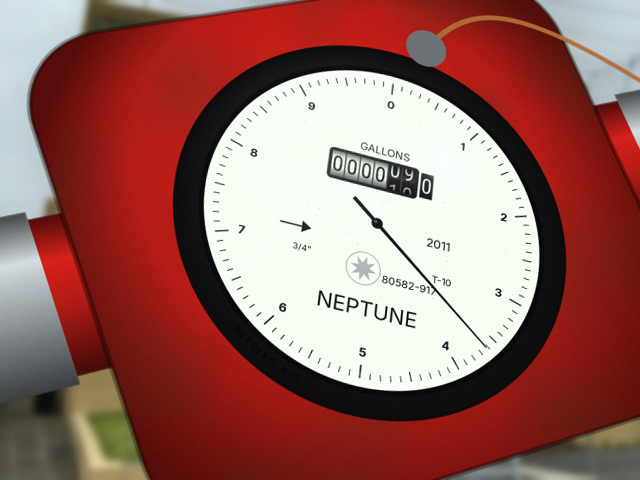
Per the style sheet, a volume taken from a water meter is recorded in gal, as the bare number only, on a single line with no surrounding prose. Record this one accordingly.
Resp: 93.6
